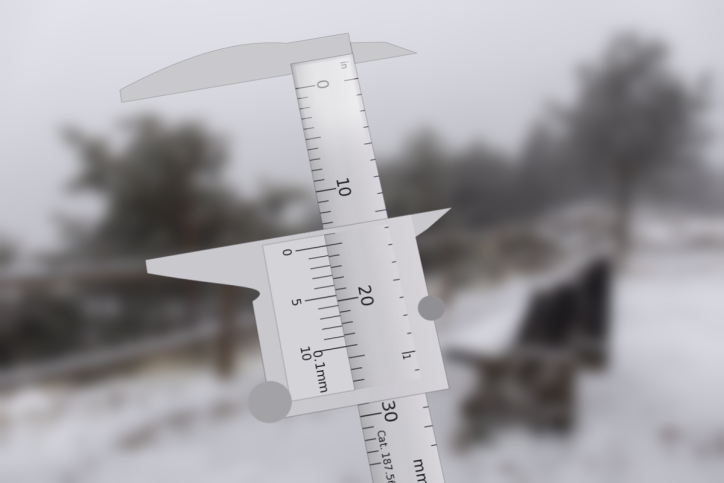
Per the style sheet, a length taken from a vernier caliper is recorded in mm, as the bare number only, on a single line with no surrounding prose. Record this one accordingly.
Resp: 15.0
